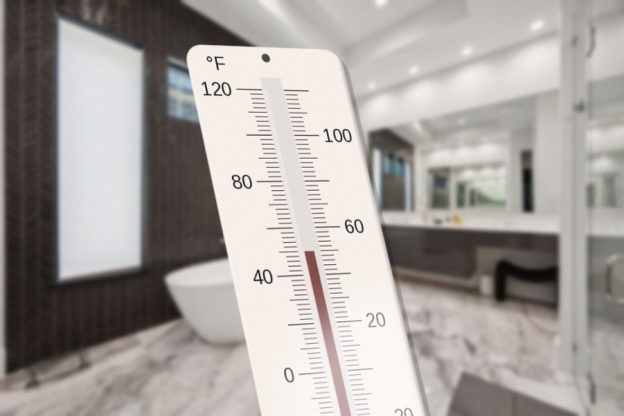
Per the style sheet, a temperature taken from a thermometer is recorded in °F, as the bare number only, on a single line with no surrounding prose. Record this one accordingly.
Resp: 50
